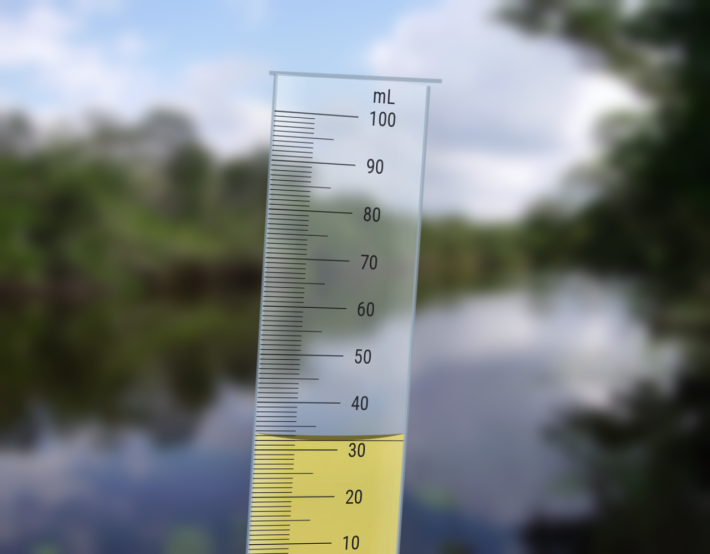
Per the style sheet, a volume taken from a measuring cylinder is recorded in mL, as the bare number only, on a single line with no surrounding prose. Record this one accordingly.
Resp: 32
